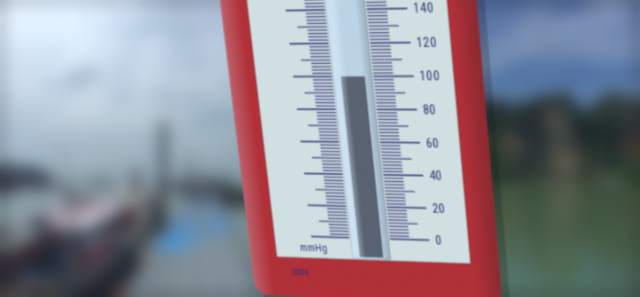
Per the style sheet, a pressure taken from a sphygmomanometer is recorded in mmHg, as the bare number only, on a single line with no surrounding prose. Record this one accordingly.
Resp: 100
